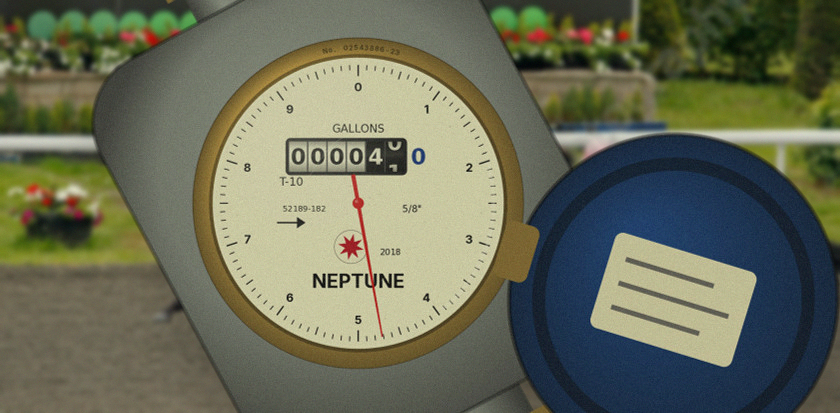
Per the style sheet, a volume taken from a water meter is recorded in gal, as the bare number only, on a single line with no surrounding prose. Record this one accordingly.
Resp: 404.7
